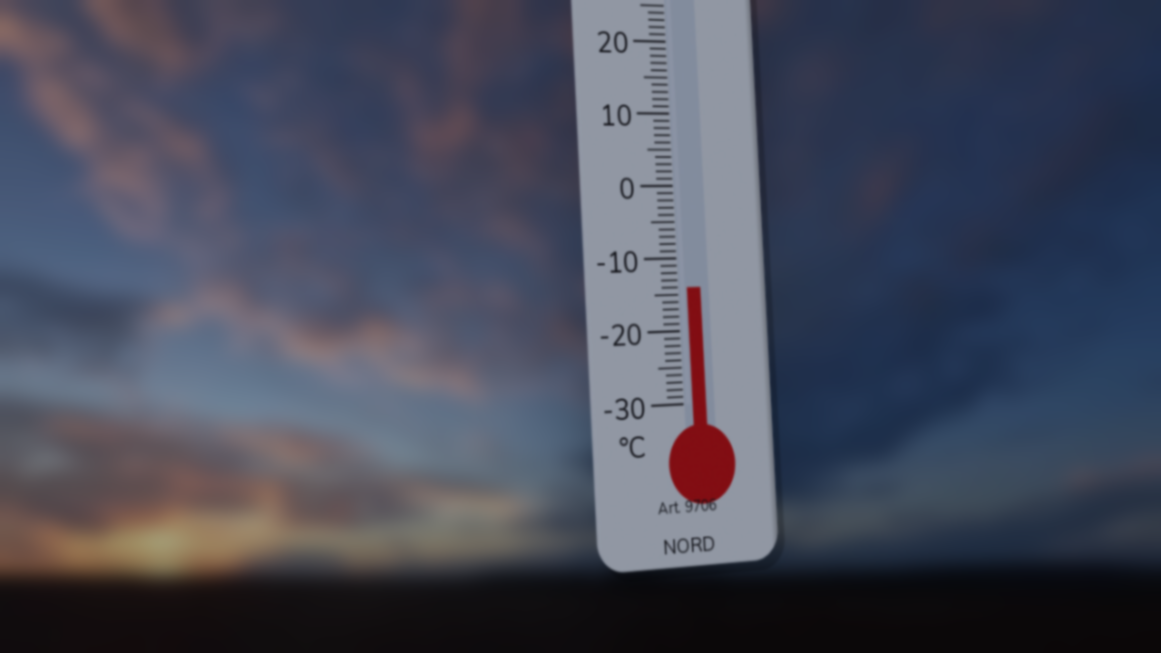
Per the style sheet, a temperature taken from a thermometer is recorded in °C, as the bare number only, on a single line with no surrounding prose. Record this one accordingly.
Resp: -14
